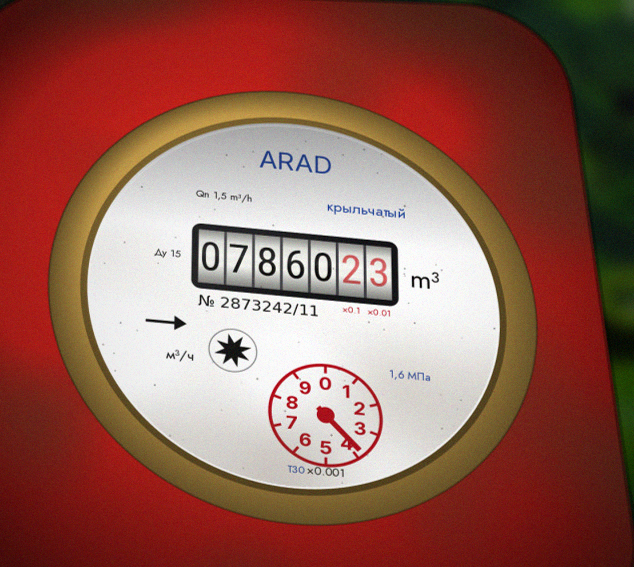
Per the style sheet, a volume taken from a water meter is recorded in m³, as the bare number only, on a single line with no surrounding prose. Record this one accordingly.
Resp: 7860.233
